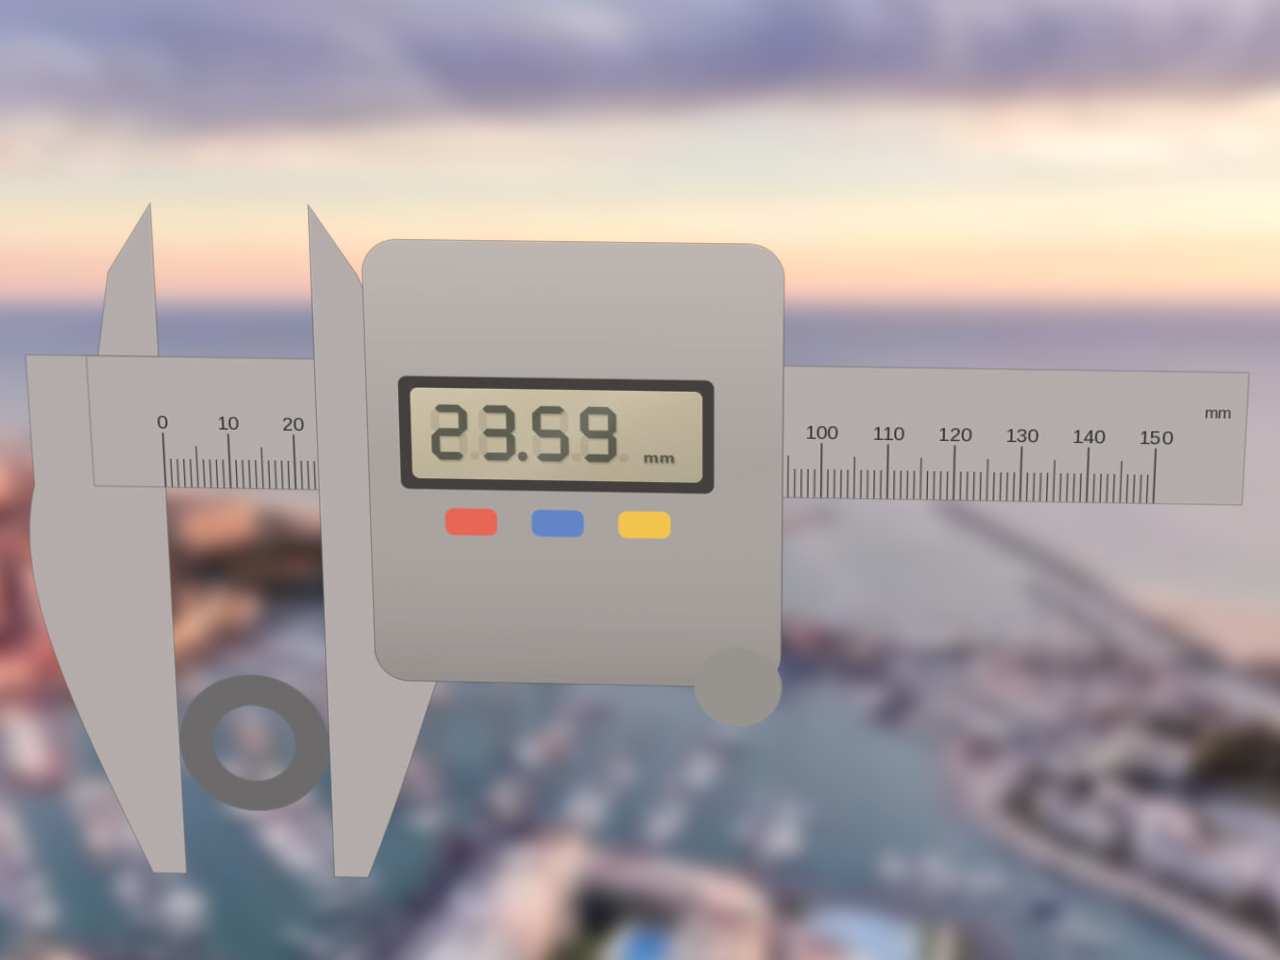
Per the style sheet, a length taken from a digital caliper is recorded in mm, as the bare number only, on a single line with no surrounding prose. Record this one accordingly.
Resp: 23.59
